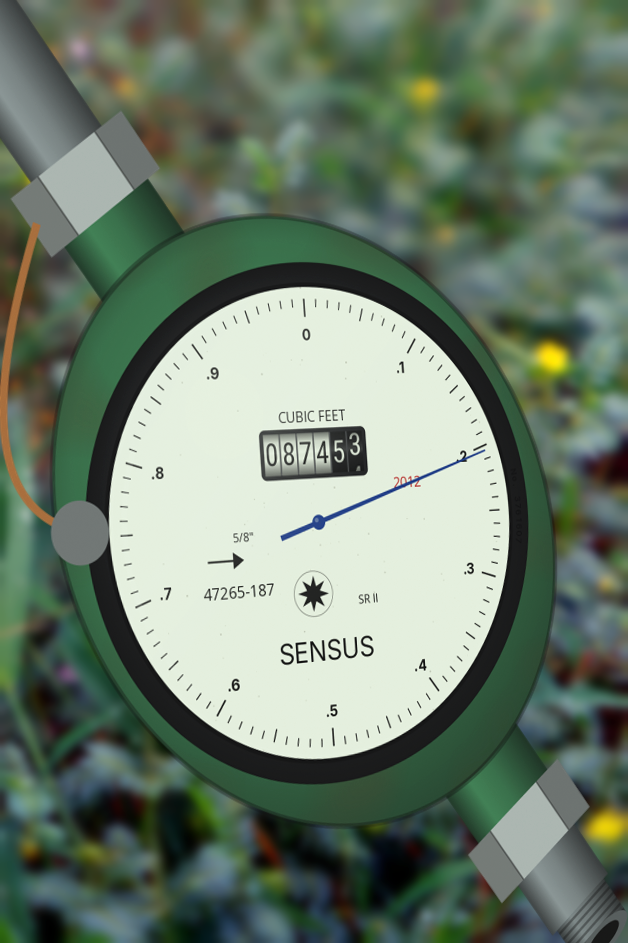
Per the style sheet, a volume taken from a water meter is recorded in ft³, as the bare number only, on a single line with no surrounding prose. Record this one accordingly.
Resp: 87453.20
